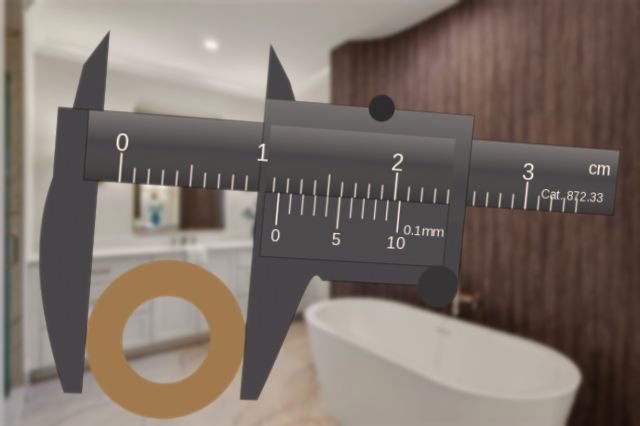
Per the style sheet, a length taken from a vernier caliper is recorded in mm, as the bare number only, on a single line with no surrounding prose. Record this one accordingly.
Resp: 11.4
